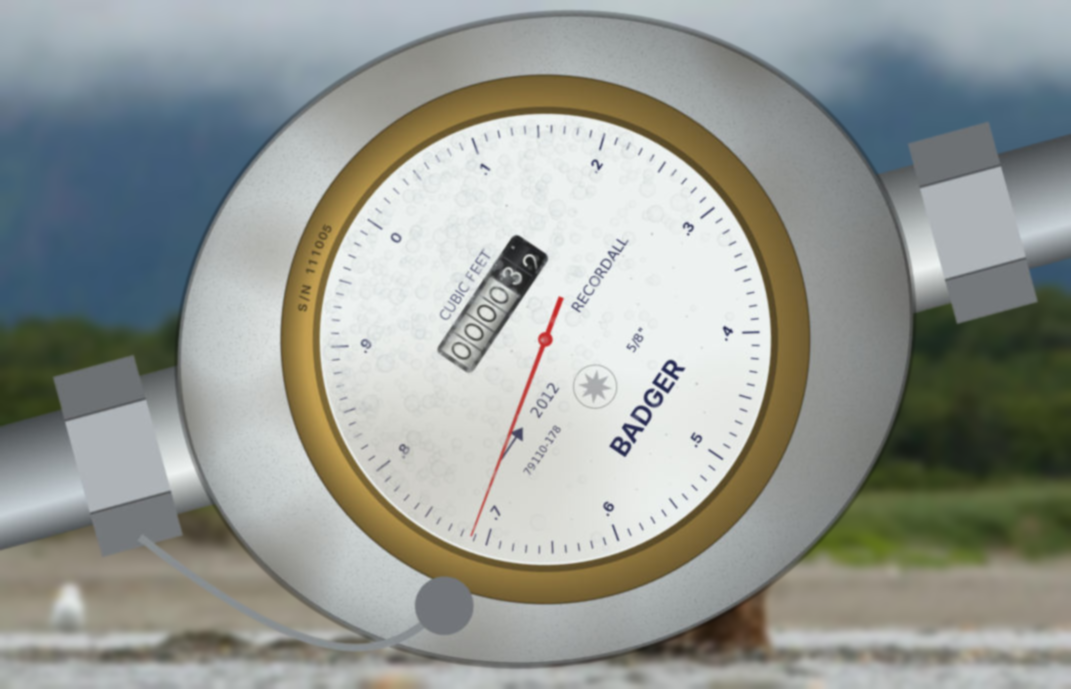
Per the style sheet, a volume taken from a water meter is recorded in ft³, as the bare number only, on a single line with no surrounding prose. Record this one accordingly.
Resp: 31.71
